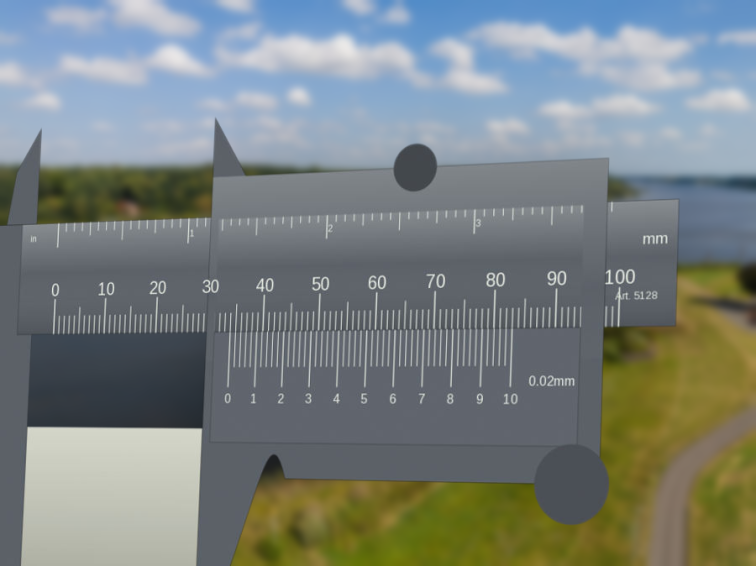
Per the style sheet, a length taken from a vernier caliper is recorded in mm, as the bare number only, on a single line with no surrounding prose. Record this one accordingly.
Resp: 34.0
